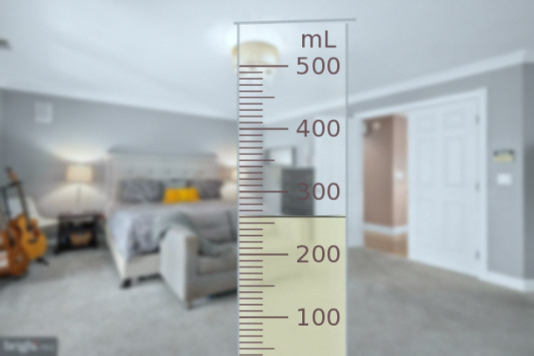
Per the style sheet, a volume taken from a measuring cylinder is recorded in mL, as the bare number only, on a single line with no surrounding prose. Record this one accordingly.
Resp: 260
